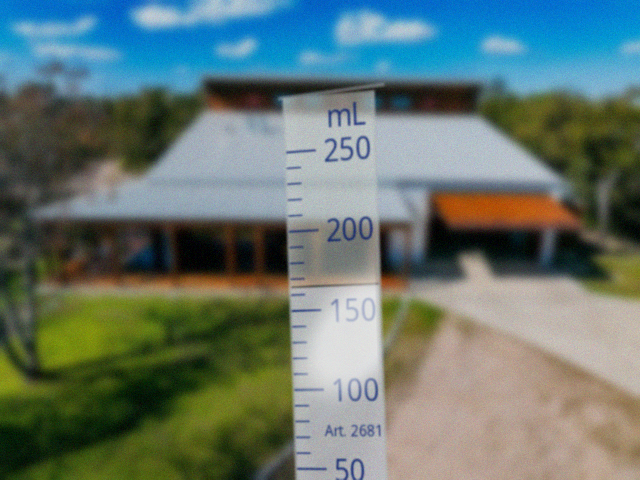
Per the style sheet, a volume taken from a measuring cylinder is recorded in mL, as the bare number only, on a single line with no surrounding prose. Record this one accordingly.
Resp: 165
